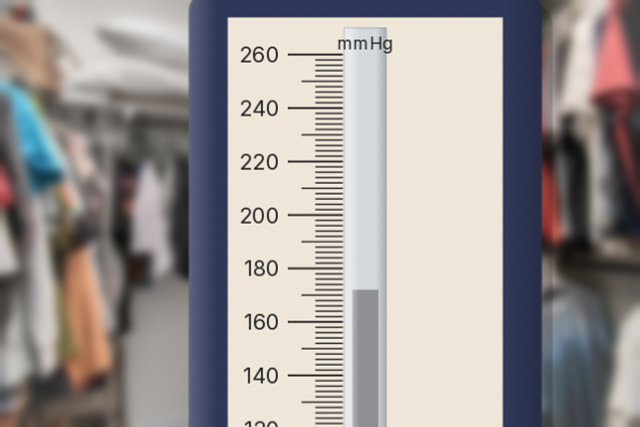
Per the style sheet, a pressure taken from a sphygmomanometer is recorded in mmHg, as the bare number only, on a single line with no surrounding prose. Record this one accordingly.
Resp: 172
